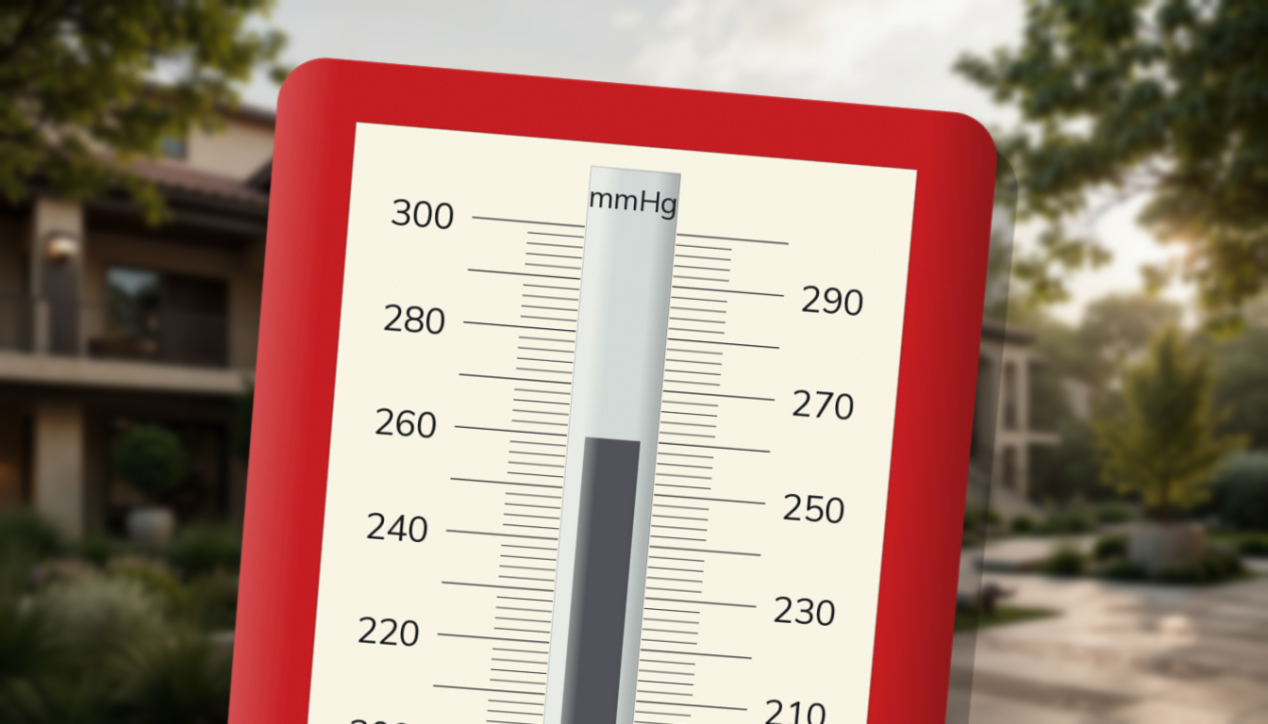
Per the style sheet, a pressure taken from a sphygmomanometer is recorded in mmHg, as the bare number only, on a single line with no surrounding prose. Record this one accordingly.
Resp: 260
